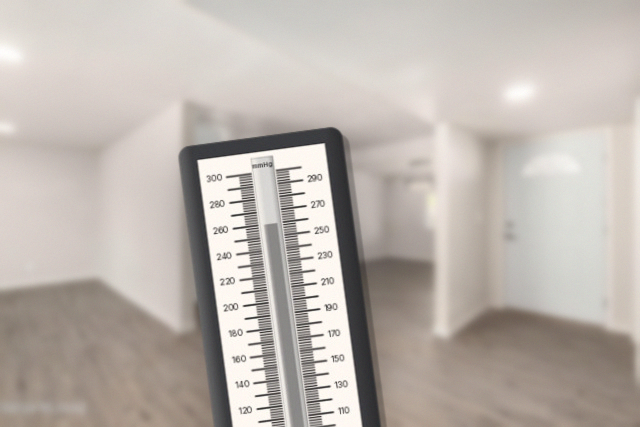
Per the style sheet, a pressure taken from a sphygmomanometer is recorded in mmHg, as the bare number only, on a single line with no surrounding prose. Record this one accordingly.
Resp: 260
